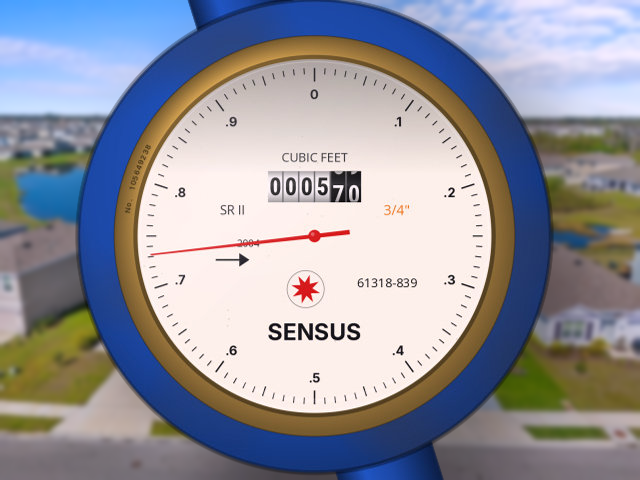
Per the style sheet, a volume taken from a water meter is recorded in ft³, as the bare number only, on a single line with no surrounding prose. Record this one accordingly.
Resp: 569.73
